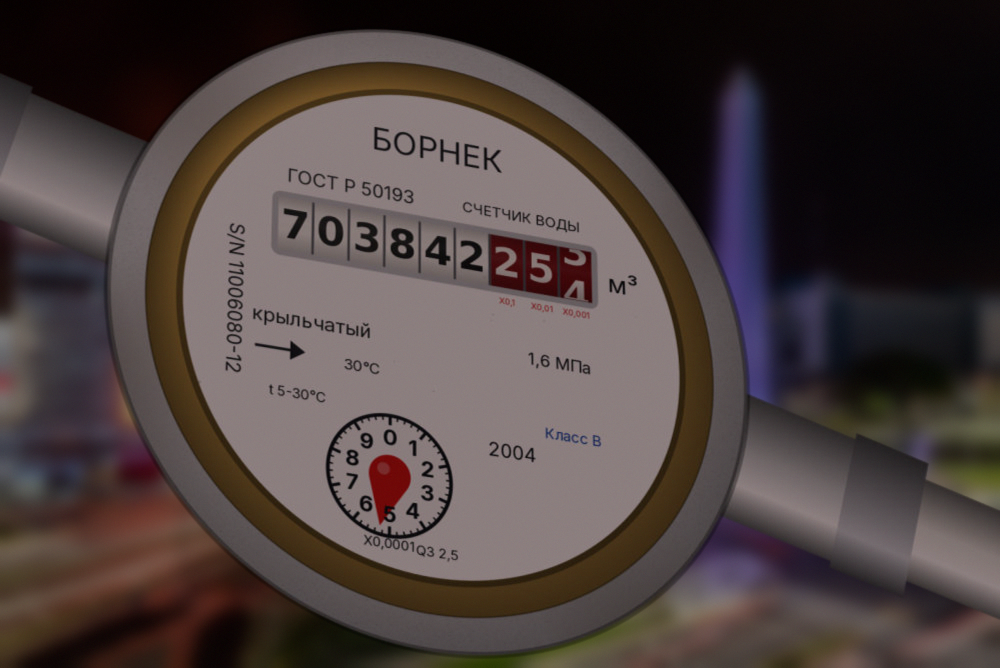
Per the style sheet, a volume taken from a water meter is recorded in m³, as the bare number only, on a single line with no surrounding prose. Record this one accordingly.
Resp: 703842.2535
